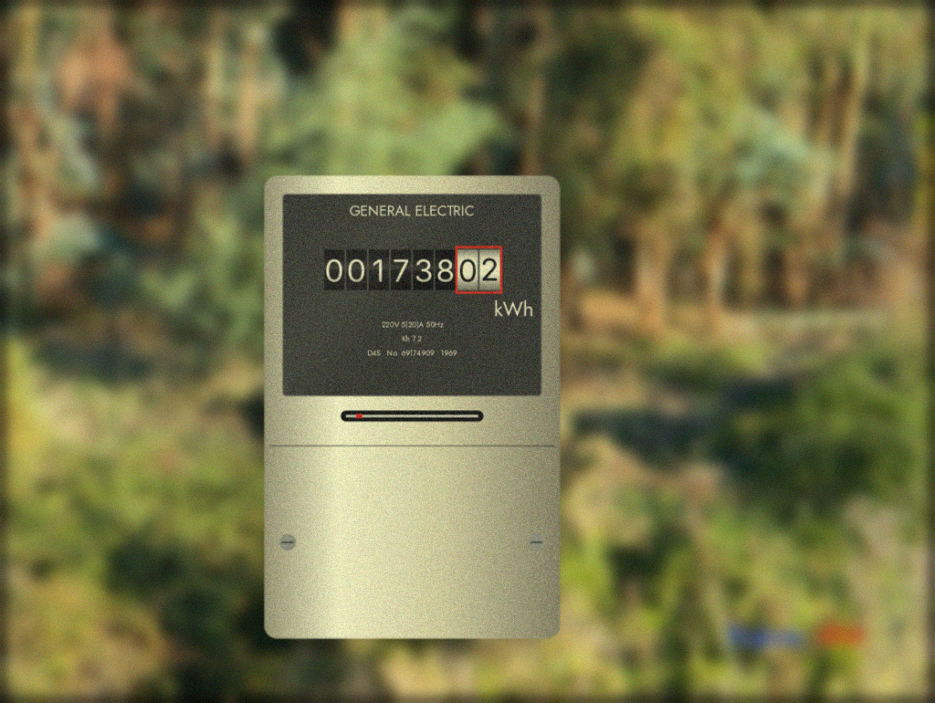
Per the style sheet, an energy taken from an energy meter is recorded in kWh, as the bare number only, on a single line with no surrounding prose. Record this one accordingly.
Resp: 1738.02
